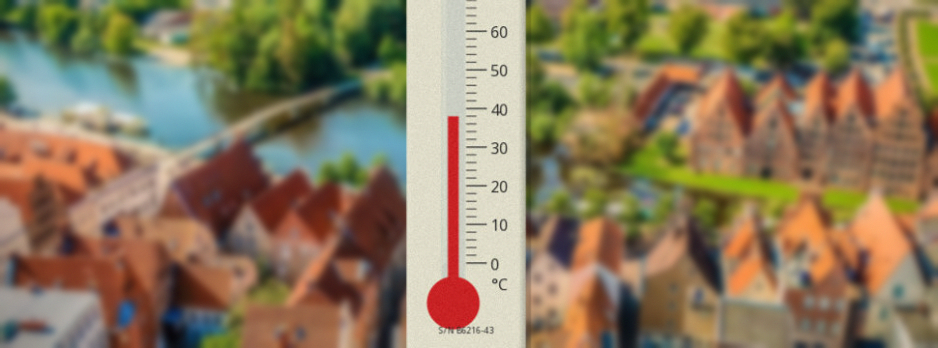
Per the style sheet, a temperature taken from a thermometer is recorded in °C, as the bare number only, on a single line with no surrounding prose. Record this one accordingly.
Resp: 38
